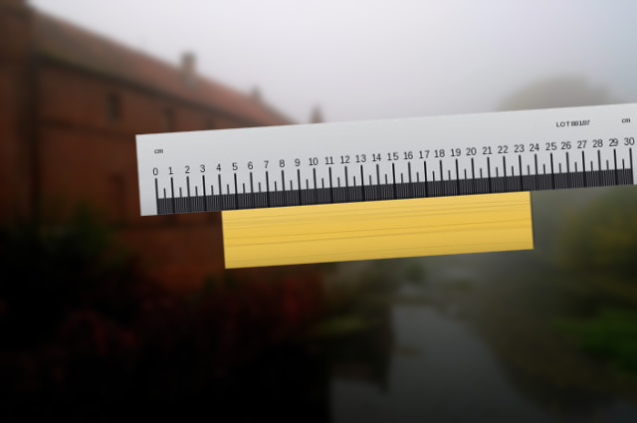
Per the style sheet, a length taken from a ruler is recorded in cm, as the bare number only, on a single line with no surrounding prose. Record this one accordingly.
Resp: 19.5
